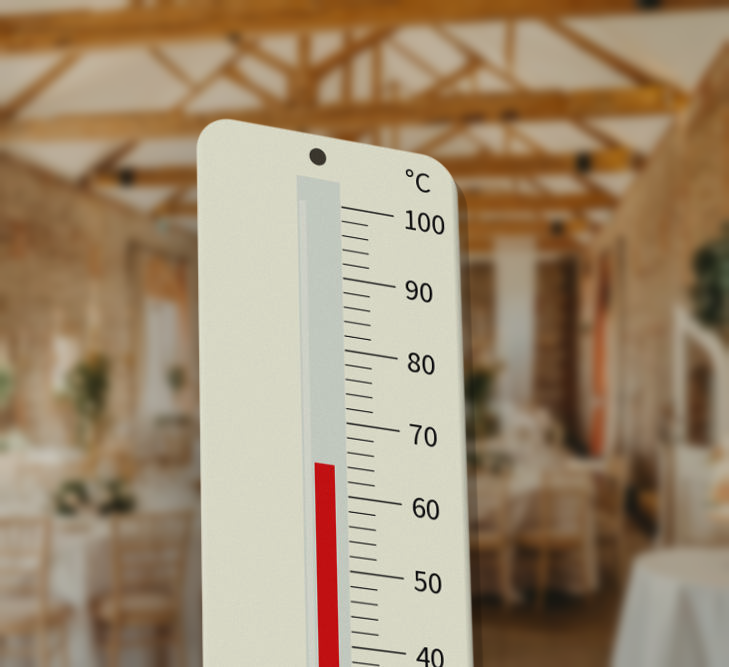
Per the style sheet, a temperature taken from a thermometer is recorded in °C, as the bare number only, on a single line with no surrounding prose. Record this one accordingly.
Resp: 64
